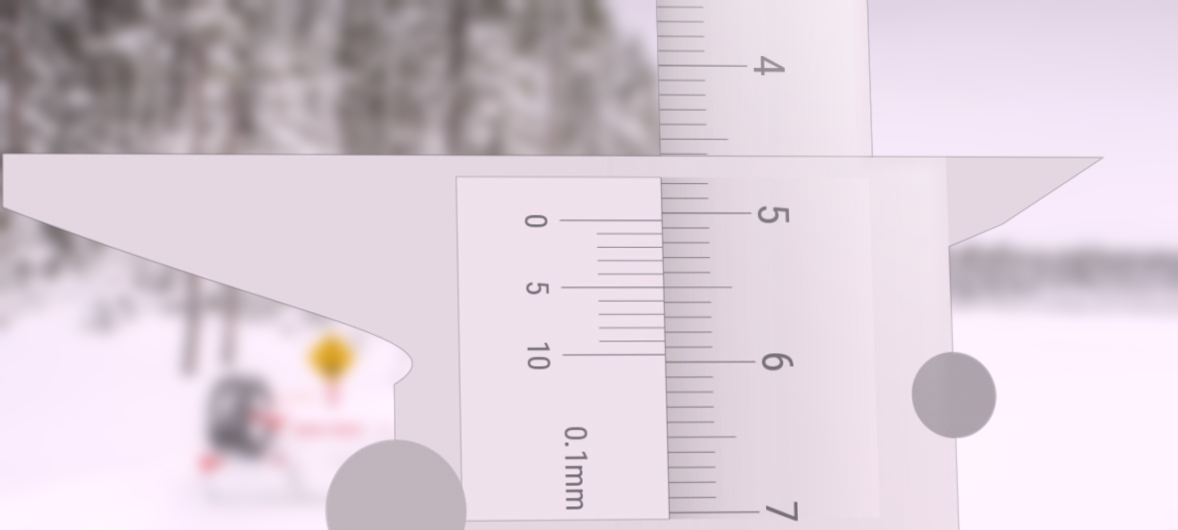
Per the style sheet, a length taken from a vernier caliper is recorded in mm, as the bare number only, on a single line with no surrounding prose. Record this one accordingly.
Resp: 50.5
